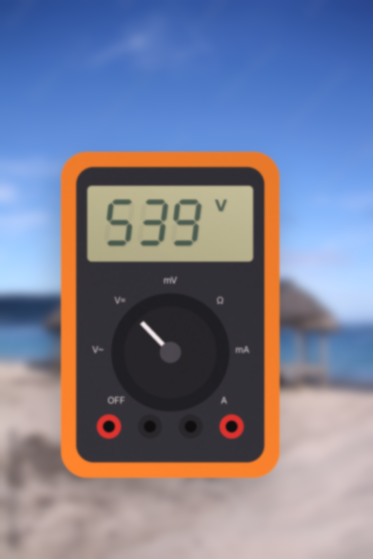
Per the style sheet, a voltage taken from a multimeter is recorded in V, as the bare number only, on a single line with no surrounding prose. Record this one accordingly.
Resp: 539
